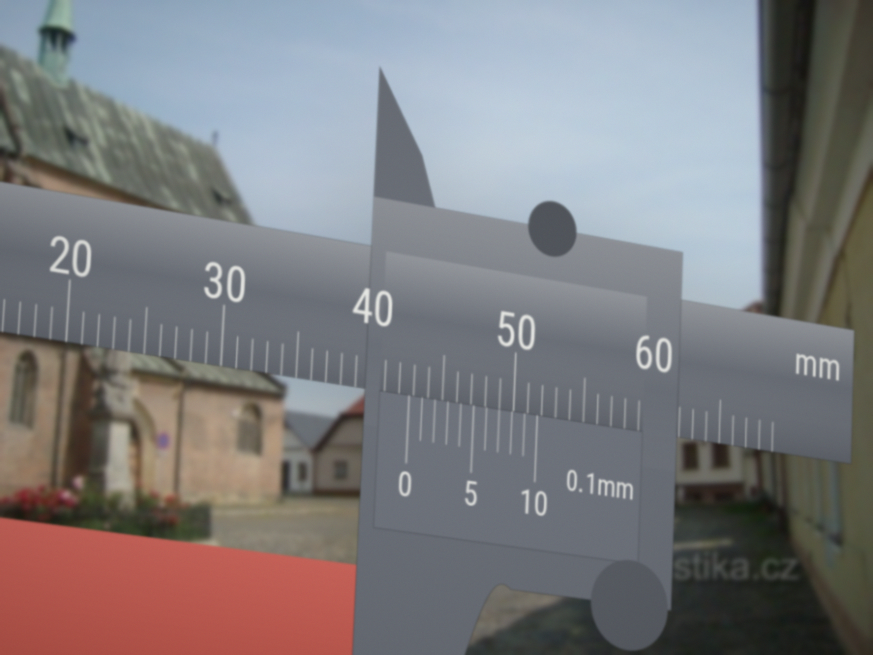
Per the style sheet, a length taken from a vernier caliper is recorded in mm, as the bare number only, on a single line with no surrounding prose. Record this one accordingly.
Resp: 42.7
